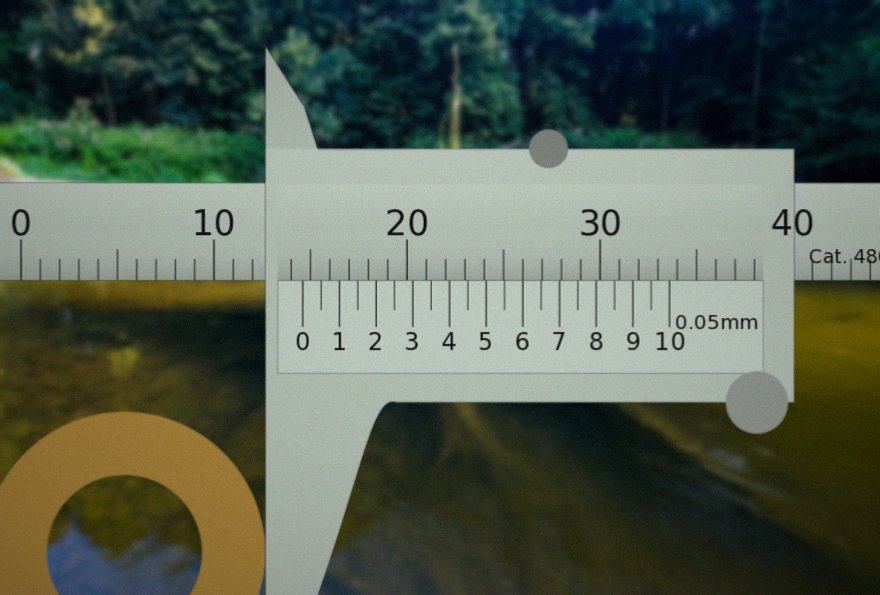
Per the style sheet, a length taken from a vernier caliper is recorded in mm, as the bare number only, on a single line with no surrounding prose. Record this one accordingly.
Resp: 14.6
